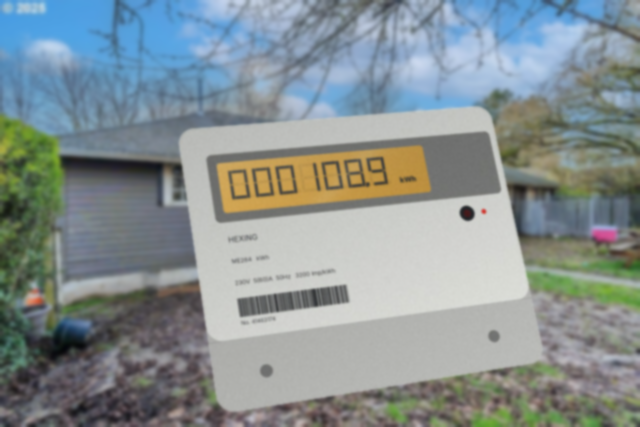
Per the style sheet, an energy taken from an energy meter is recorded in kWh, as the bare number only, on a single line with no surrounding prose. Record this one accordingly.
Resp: 108.9
